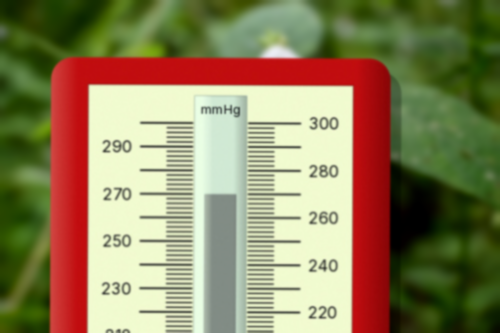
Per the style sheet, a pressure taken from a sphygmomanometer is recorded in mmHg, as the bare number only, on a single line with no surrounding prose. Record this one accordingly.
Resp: 270
